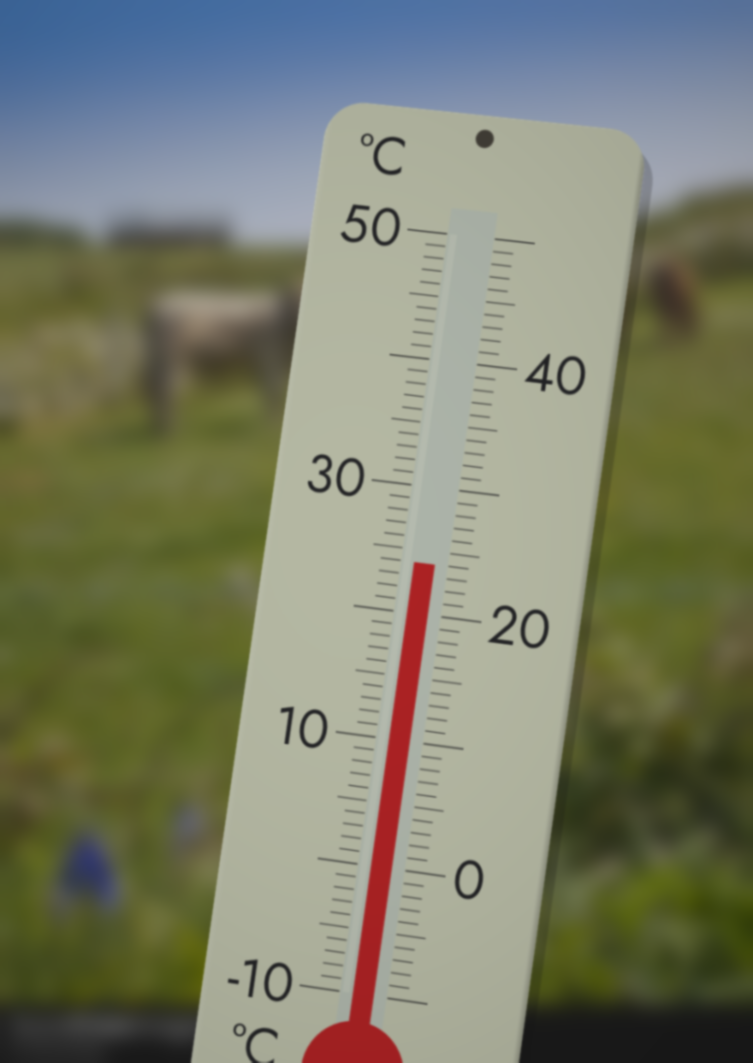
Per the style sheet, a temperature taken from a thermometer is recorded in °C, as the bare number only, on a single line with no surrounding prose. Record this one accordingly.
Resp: 24
